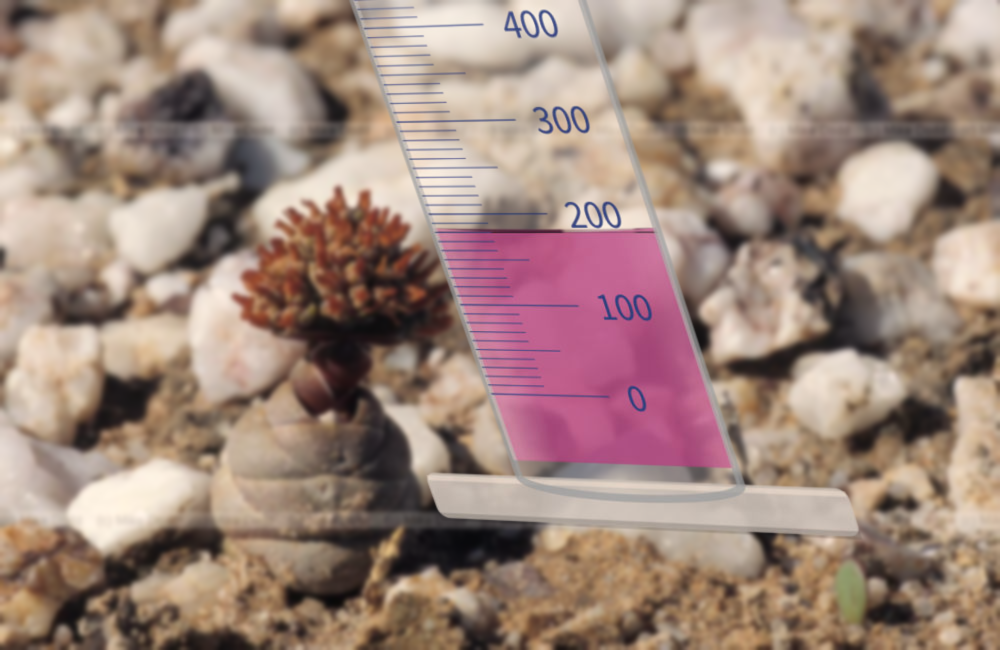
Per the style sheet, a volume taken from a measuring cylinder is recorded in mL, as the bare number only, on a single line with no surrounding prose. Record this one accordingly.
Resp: 180
